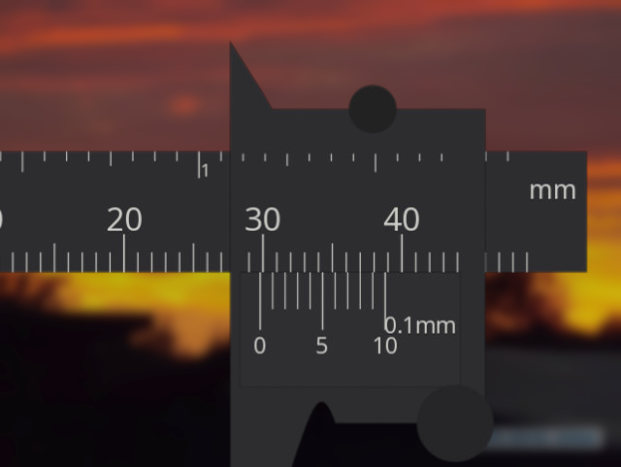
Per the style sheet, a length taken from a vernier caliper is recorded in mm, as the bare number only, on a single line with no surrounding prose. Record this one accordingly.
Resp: 29.8
